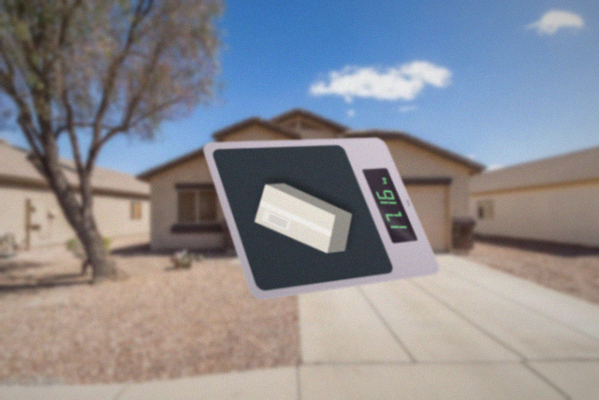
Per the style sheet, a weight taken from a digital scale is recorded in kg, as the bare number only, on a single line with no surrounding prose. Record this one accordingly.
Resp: 17.16
